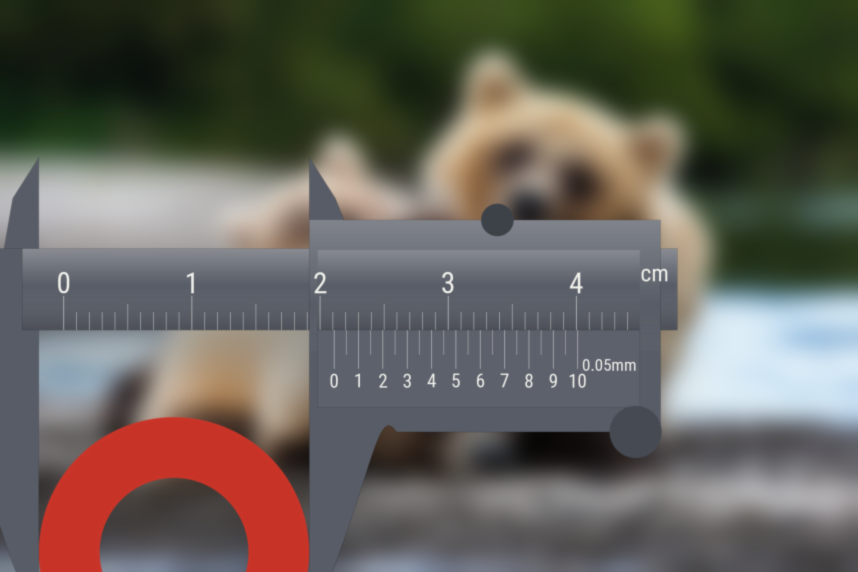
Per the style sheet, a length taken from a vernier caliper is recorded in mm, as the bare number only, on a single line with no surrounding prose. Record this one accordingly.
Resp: 21.1
